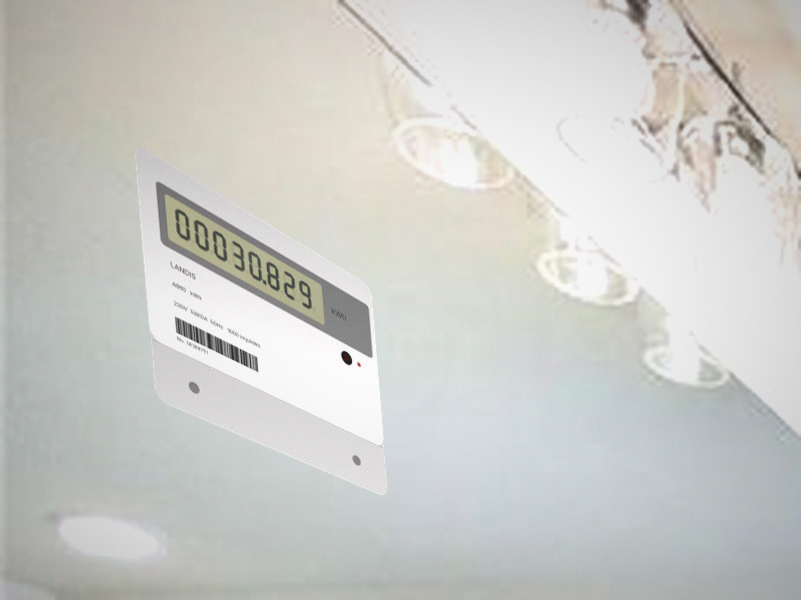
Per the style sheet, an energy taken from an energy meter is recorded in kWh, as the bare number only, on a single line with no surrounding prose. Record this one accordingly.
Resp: 30.829
